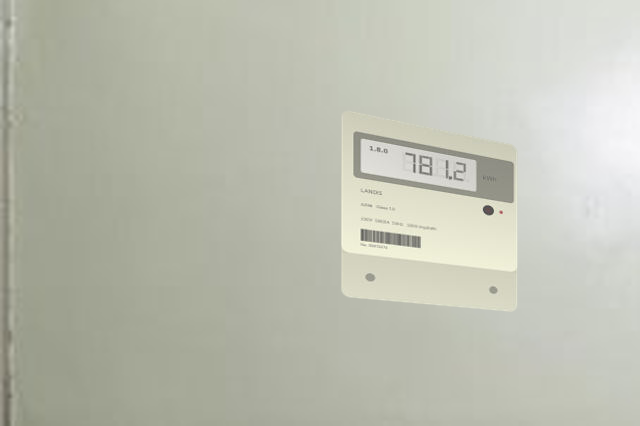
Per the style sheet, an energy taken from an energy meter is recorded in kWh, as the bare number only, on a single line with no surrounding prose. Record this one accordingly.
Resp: 781.2
